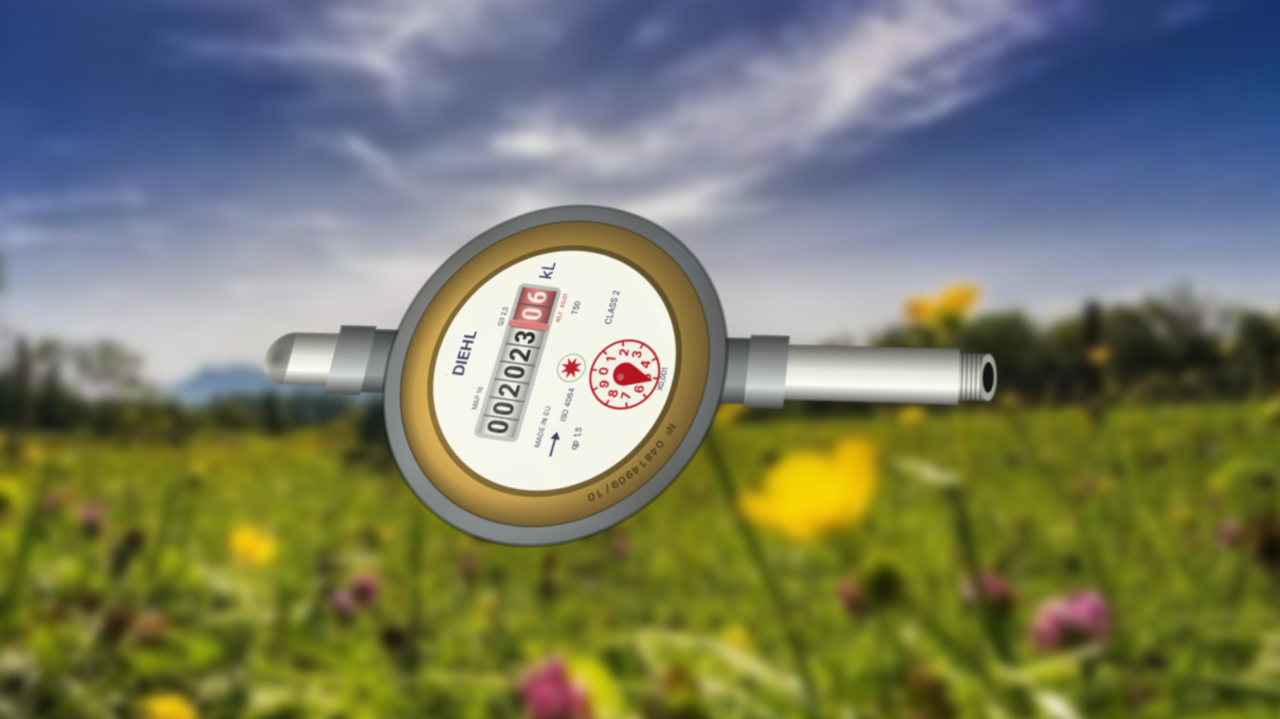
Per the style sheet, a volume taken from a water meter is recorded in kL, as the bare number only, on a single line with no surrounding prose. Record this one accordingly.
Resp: 2023.065
